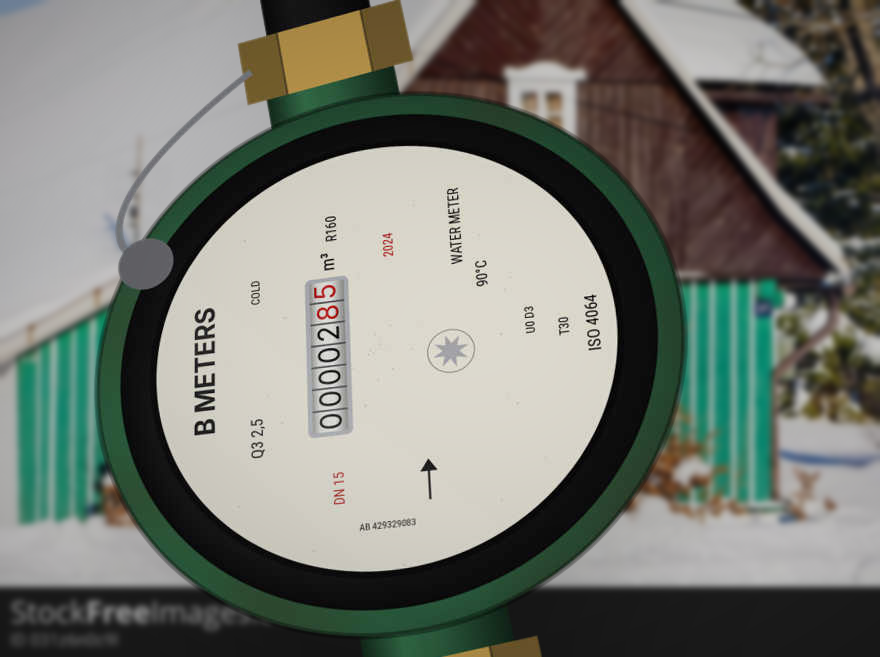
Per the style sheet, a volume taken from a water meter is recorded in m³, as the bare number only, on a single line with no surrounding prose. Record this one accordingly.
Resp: 2.85
